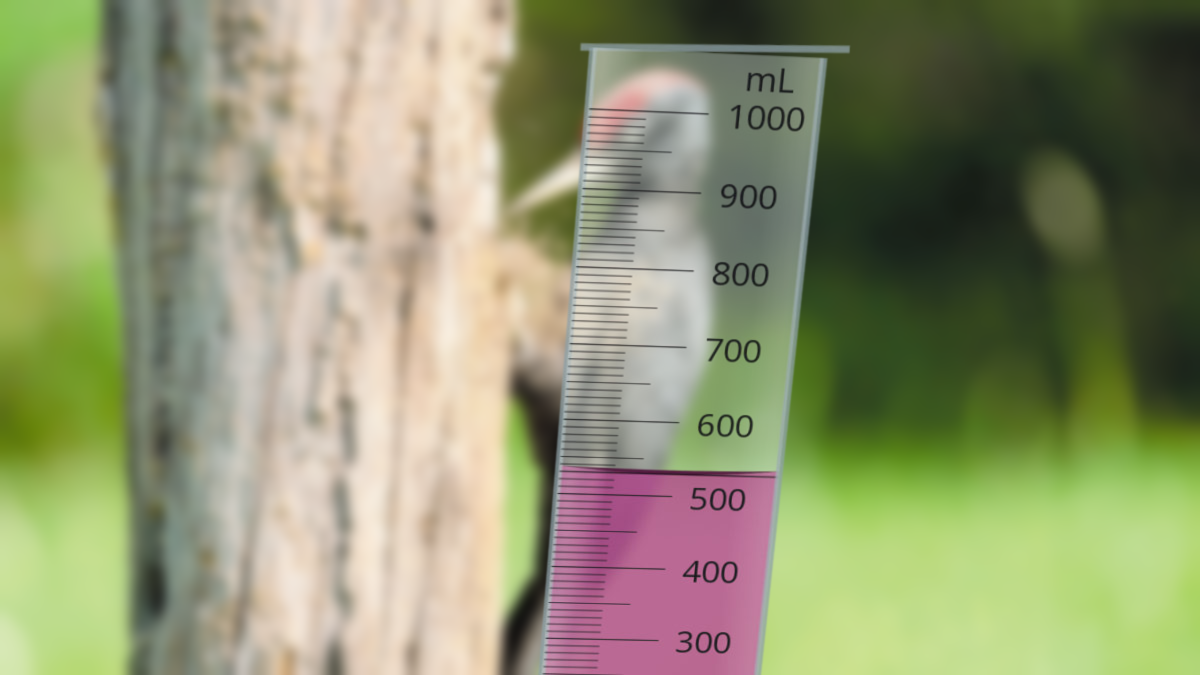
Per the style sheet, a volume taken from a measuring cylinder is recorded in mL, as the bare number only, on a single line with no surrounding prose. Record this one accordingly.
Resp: 530
